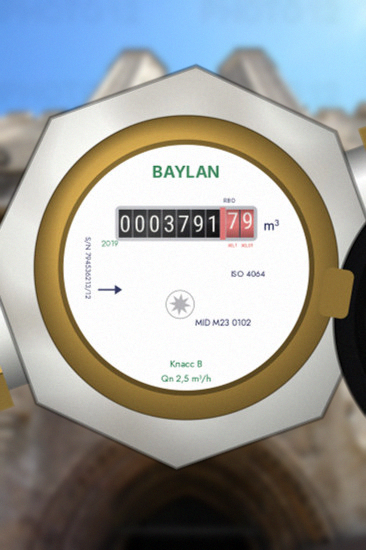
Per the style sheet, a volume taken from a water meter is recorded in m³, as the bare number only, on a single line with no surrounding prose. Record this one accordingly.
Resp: 3791.79
